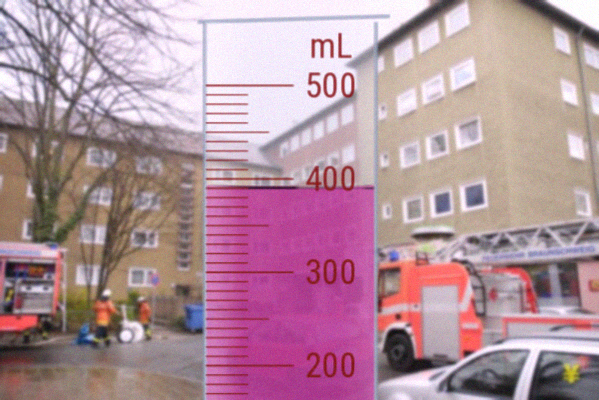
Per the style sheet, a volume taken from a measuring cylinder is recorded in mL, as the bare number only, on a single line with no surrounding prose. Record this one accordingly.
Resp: 390
